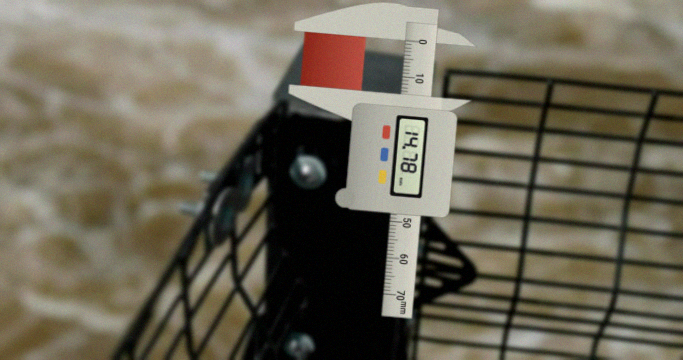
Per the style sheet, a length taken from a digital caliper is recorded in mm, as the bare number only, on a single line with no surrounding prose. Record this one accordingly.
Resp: 14.78
